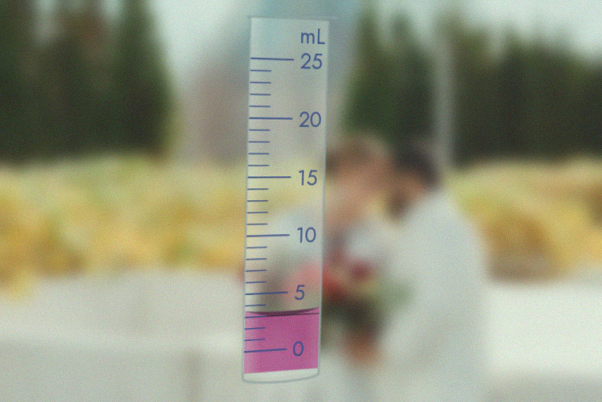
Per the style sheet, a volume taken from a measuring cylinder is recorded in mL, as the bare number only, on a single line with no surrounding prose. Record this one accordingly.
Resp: 3
